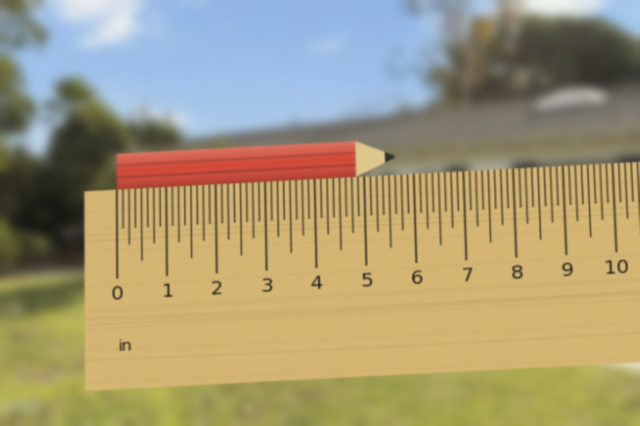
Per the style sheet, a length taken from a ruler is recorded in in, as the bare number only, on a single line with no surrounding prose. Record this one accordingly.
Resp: 5.625
